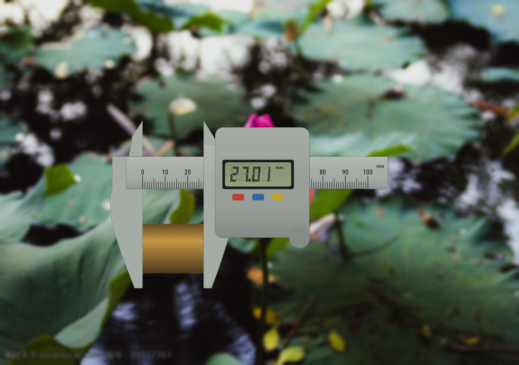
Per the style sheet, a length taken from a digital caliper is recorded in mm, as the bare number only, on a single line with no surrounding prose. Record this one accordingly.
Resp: 27.01
